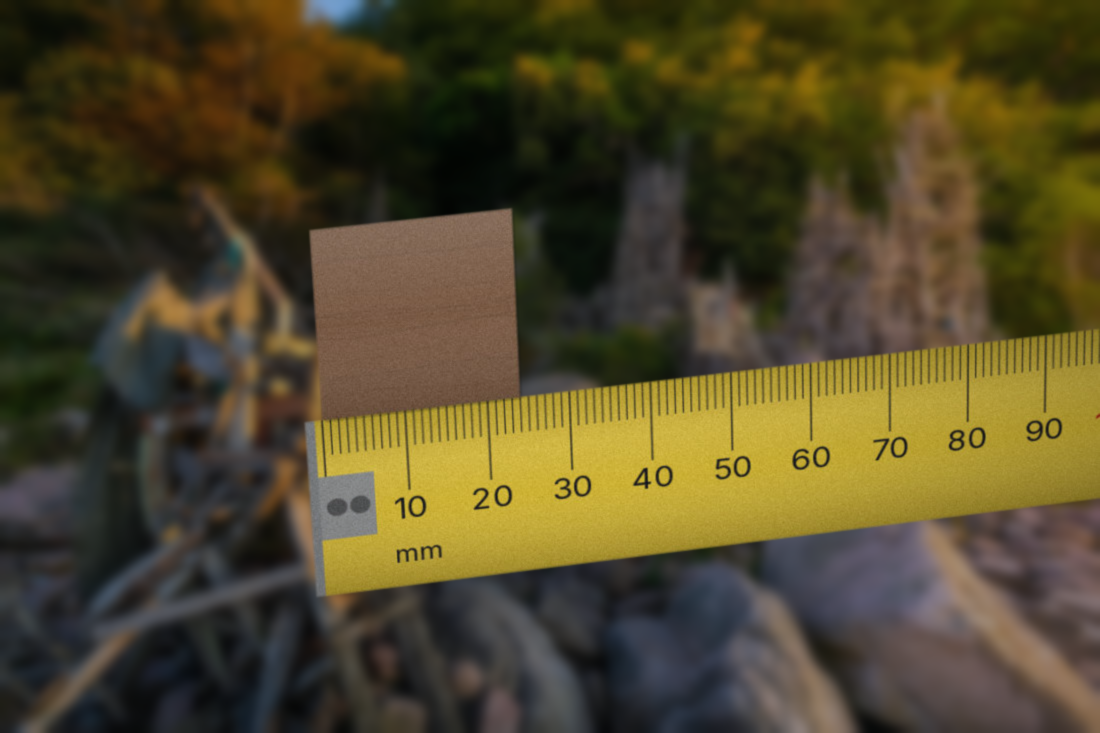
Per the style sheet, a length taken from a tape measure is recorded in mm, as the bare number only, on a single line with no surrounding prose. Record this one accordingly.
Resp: 24
